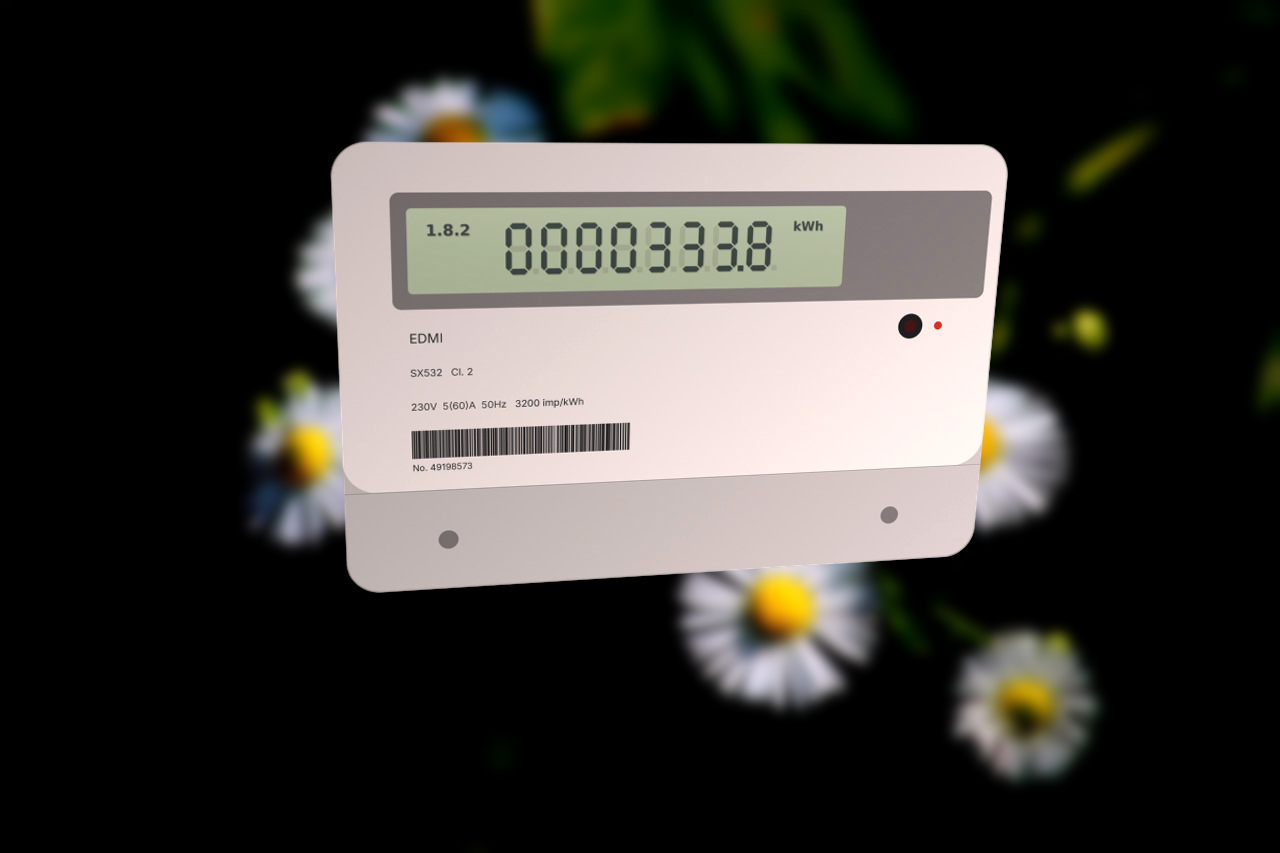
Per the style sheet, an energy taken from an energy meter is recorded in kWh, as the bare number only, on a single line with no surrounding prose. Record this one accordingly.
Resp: 333.8
